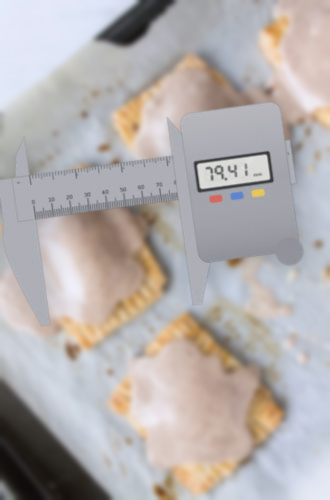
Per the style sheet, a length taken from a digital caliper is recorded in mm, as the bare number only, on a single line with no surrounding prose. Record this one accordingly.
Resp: 79.41
